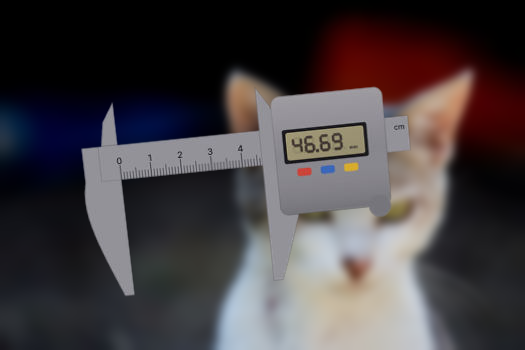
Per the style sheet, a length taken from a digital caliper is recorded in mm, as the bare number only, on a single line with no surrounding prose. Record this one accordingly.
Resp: 46.69
